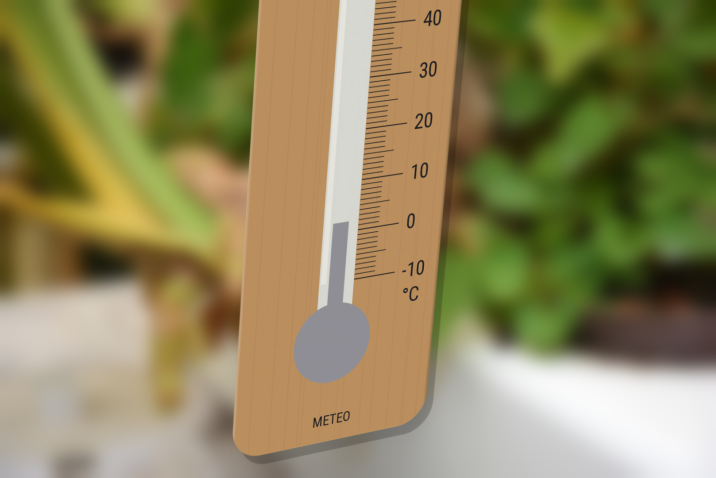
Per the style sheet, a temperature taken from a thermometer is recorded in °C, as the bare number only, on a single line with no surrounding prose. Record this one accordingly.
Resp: 2
